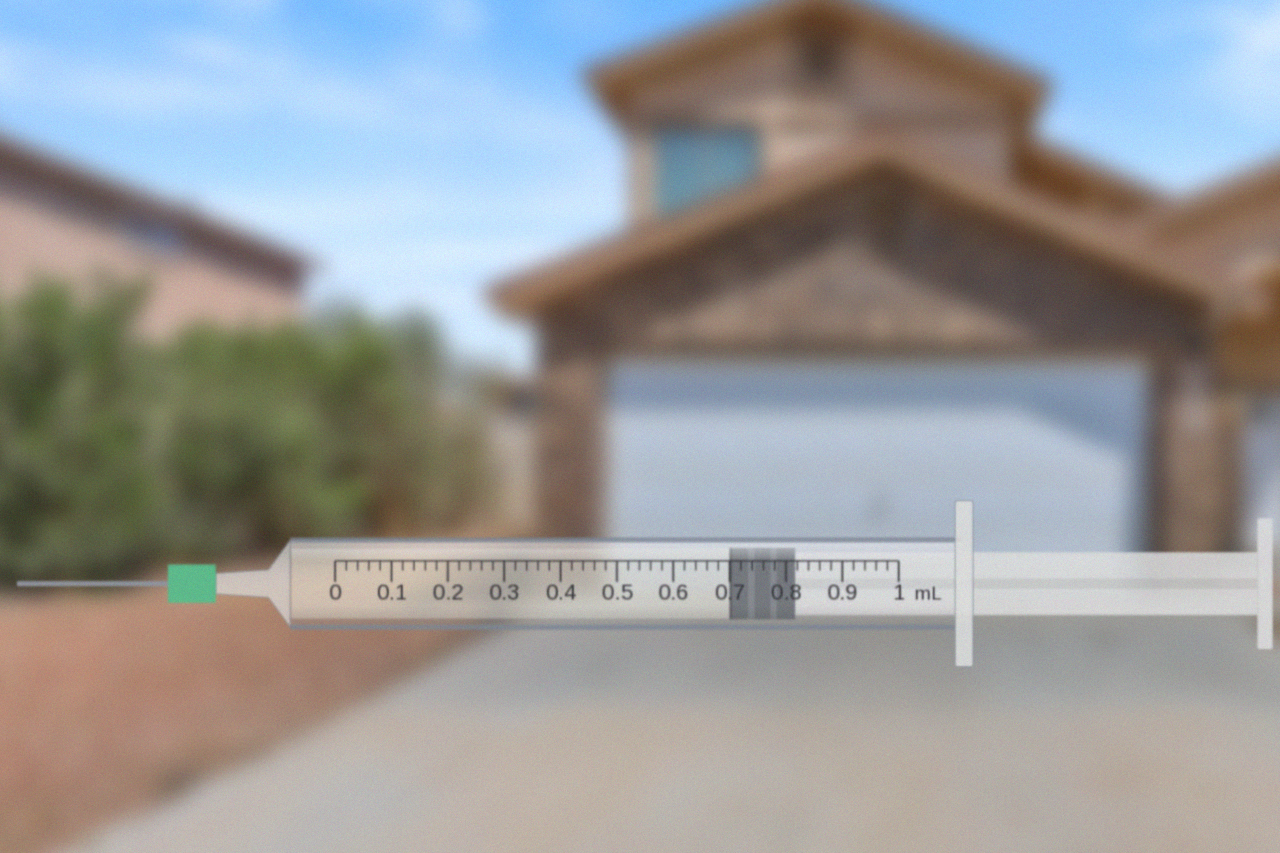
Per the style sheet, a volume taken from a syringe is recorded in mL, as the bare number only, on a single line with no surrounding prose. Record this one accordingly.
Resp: 0.7
